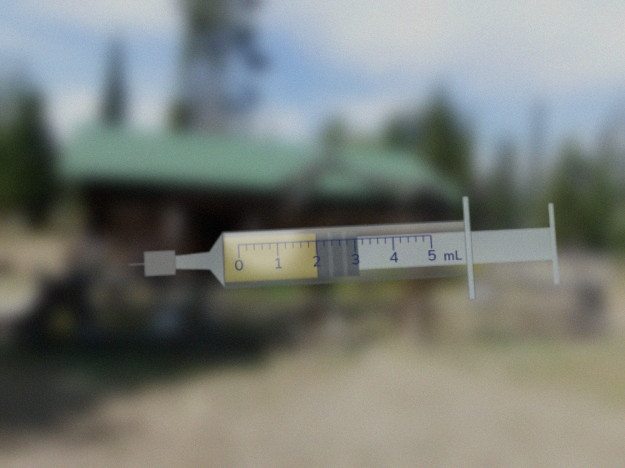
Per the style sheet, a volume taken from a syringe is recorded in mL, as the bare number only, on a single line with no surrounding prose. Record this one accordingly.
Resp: 2
